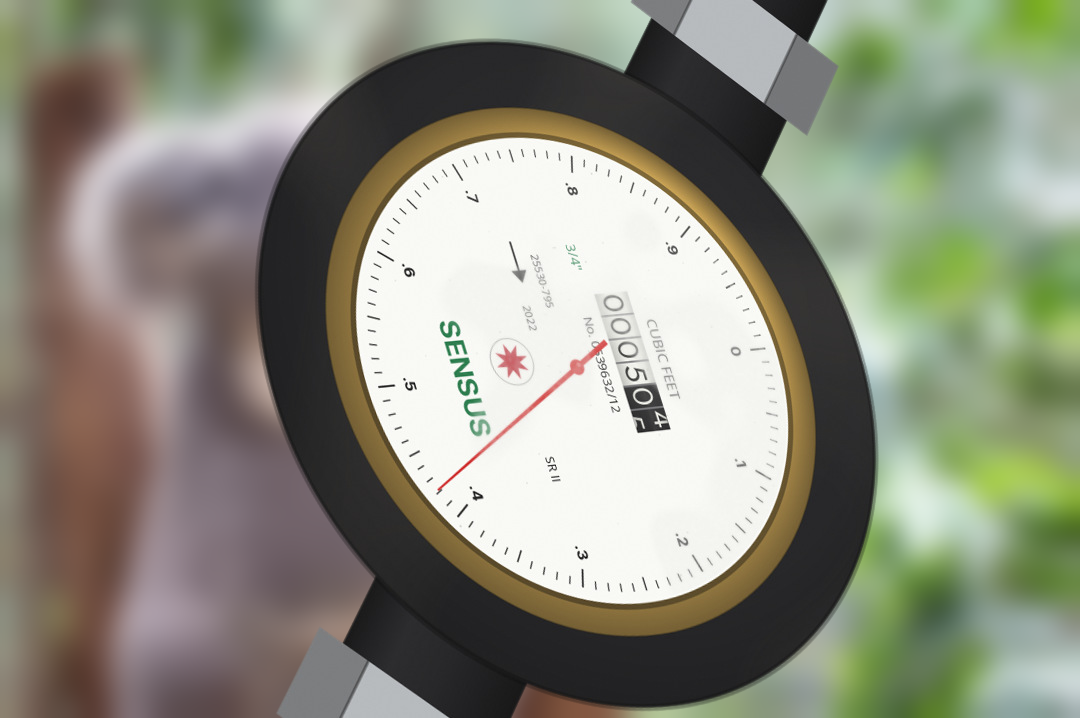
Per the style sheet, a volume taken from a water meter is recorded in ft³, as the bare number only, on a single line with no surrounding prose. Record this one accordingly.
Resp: 504.42
